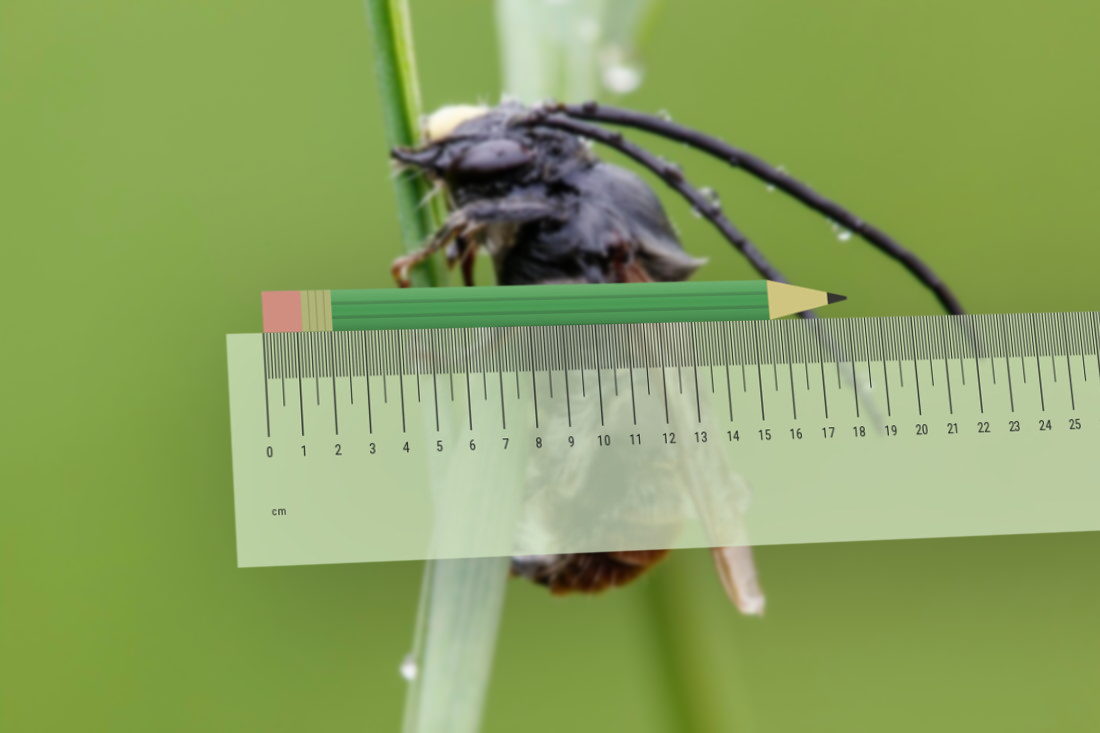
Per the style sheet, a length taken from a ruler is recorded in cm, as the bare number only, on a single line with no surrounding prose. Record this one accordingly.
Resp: 18
